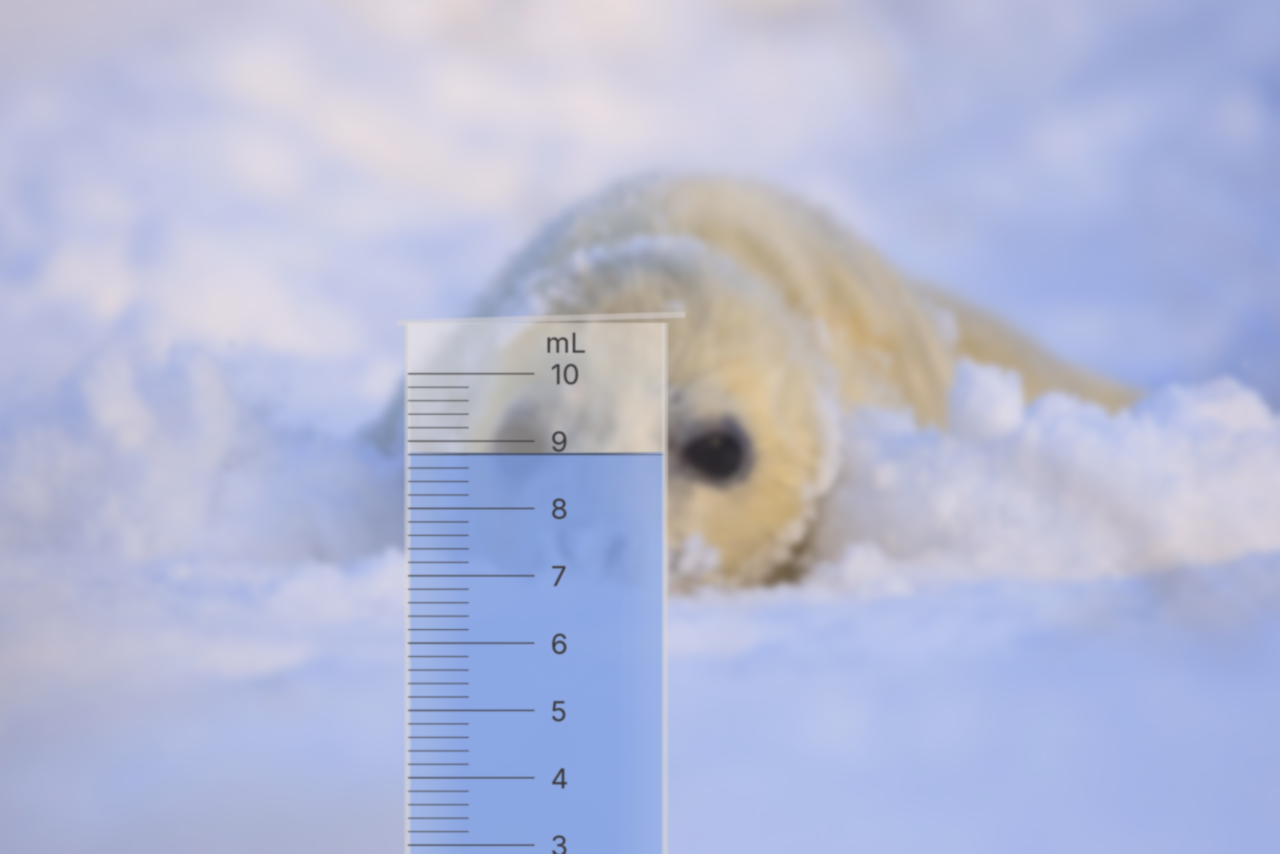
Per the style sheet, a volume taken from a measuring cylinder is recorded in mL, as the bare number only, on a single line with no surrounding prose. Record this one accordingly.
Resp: 8.8
